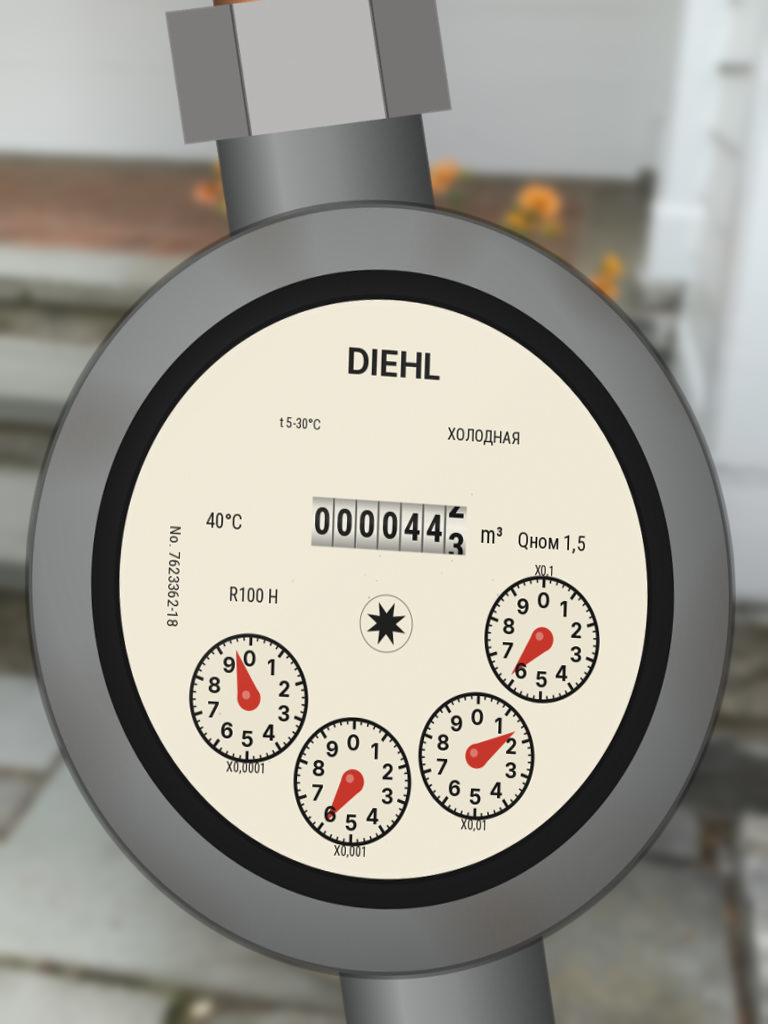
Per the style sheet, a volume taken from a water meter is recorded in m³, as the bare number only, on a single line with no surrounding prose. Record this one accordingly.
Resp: 442.6159
